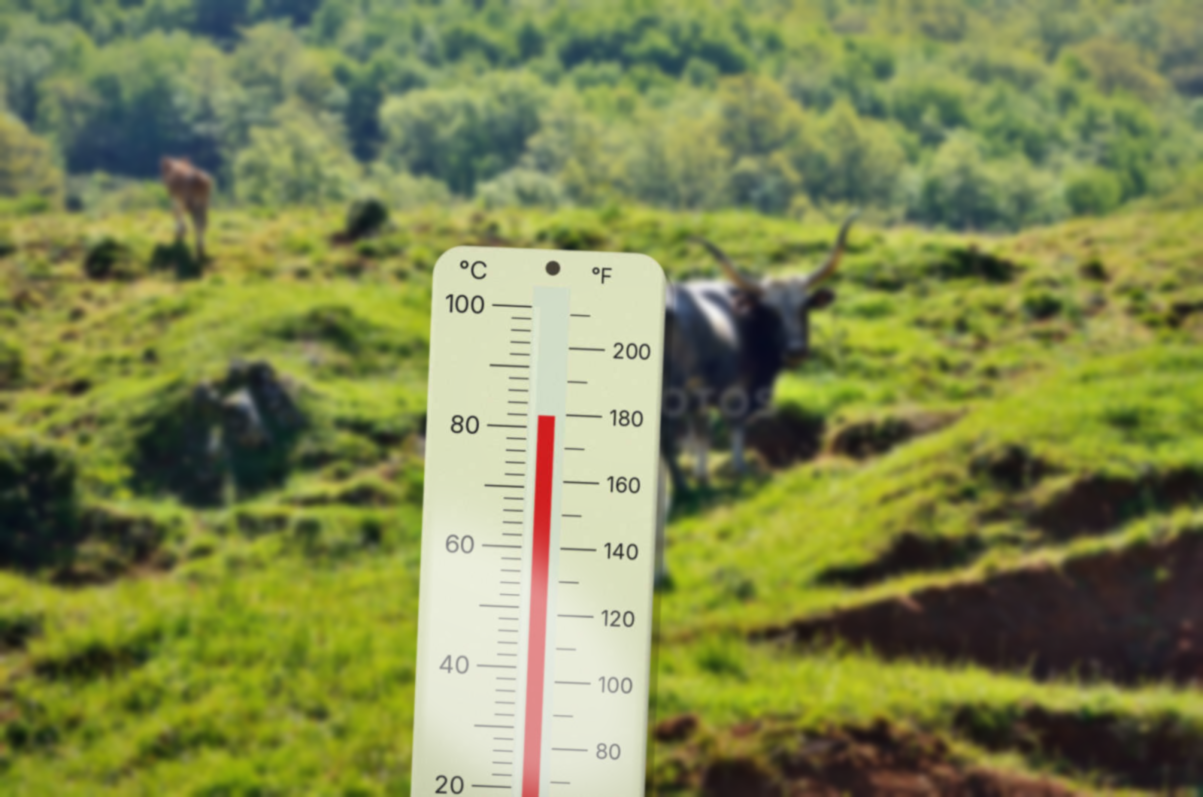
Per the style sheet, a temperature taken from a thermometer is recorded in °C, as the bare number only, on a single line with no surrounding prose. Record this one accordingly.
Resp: 82
